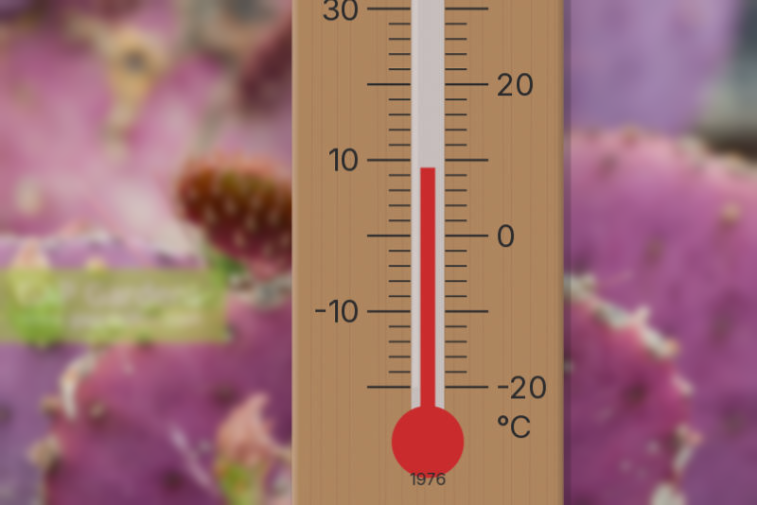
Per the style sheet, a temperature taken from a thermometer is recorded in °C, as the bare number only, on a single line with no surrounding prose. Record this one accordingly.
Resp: 9
